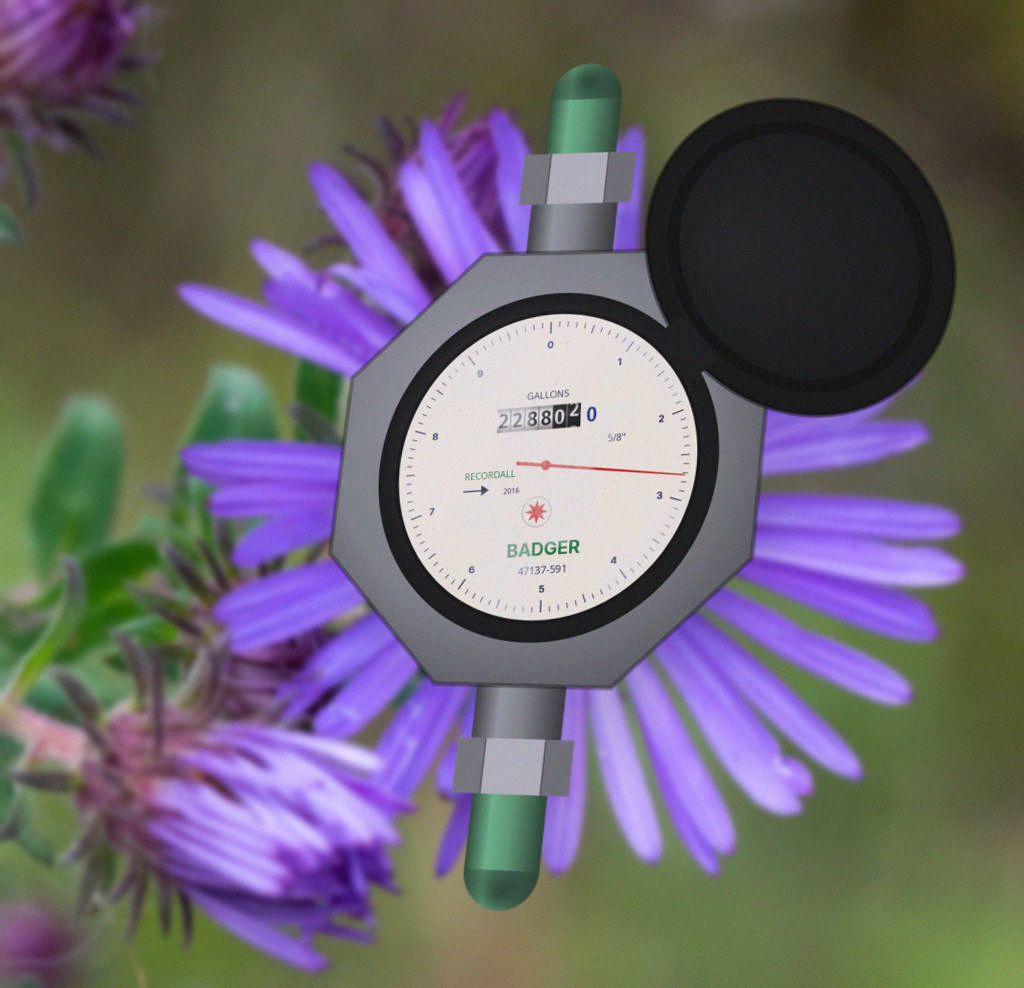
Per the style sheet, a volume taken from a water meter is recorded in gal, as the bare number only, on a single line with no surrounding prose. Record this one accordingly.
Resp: 2288022.7
